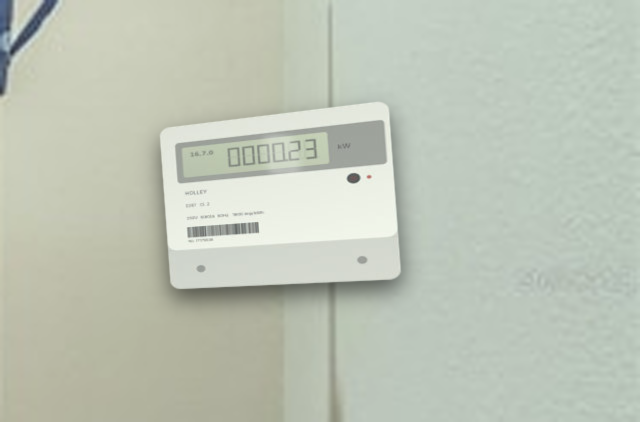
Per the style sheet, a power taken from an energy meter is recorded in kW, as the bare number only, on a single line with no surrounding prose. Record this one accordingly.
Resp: 0.23
